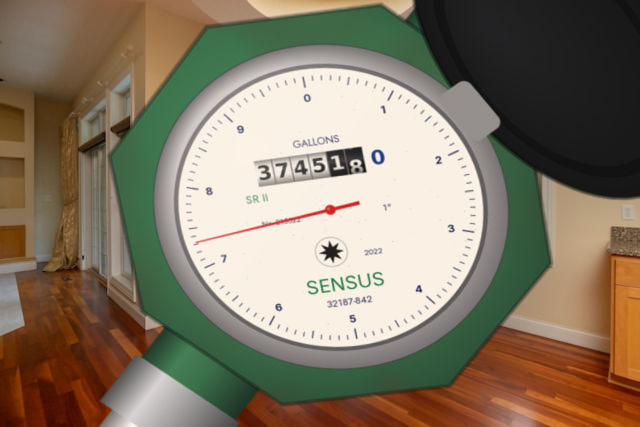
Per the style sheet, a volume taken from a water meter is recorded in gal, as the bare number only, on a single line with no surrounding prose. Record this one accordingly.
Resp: 3745177.3
